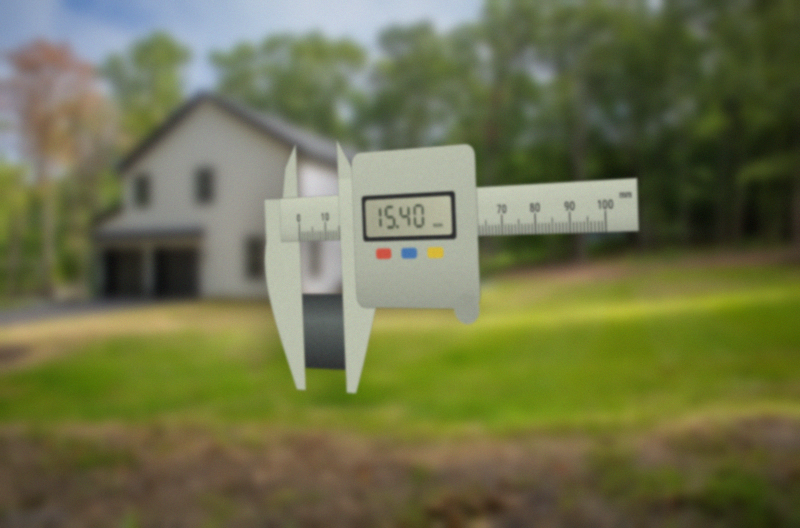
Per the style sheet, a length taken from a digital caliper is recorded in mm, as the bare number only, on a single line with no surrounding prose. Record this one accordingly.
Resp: 15.40
